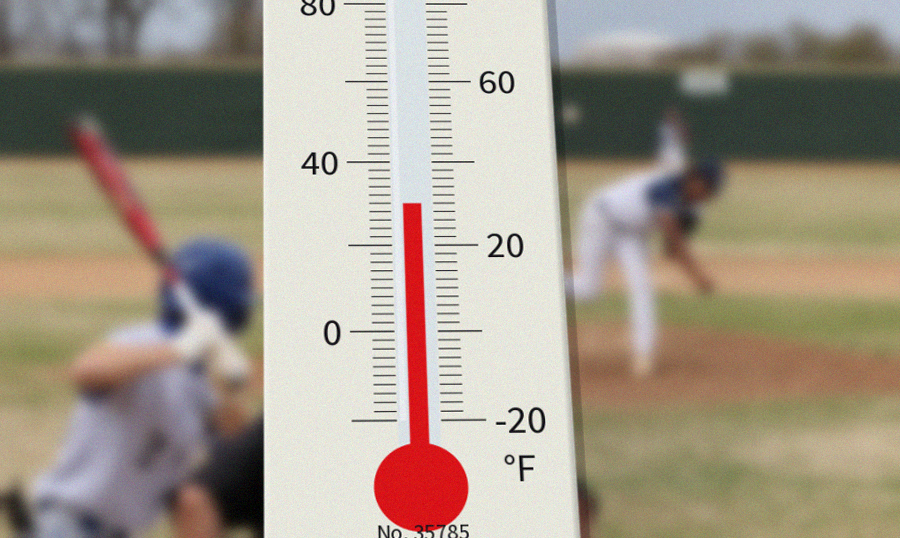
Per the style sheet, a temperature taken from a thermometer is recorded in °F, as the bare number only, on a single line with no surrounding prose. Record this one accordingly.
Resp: 30
